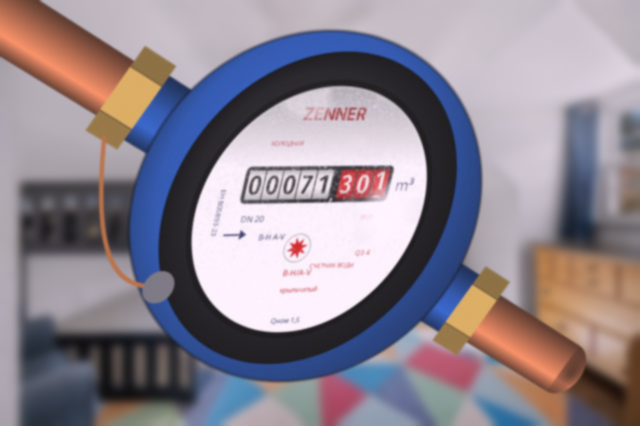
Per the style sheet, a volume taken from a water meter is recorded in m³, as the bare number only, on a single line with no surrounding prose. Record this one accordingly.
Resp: 71.301
